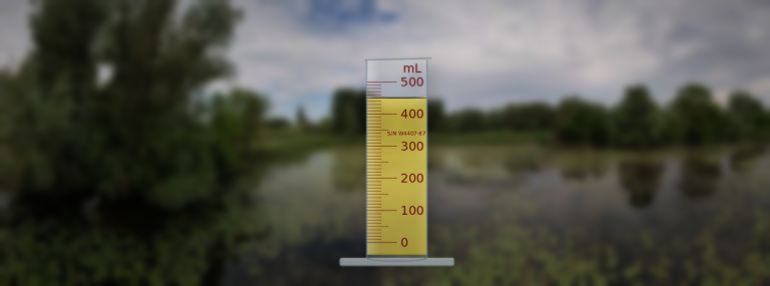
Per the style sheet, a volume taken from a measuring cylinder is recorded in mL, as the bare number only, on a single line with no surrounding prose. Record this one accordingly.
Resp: 450
